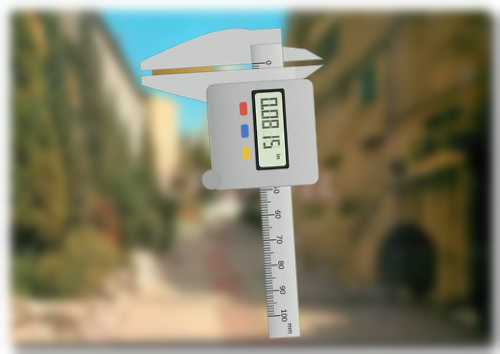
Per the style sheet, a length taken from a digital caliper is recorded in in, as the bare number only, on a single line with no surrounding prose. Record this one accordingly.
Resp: 0.0815
